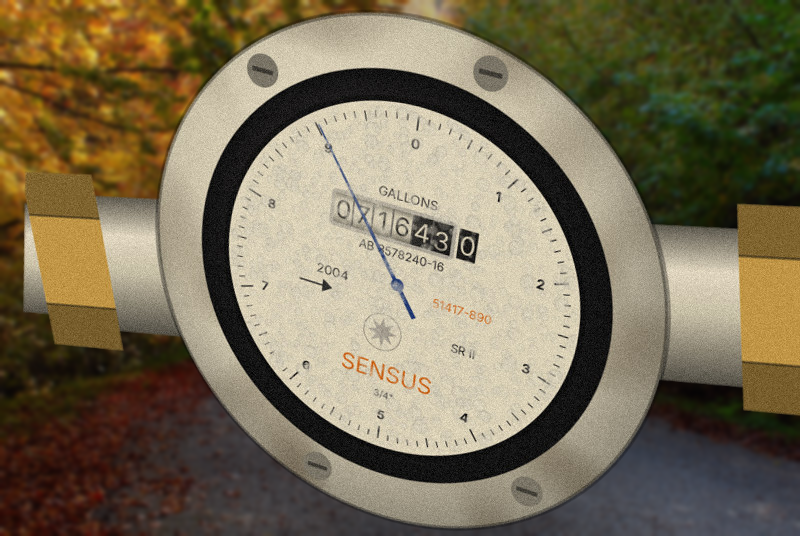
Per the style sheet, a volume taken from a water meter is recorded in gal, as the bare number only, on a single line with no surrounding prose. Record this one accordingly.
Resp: 716429.0
